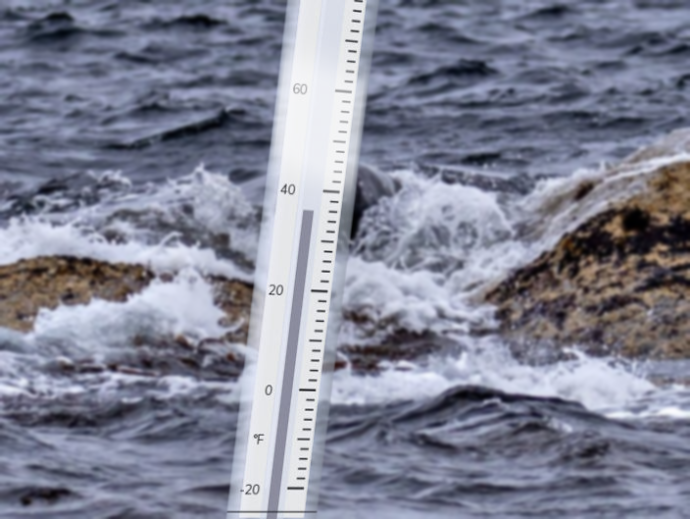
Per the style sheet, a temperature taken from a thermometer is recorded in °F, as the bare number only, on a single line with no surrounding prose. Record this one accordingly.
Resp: 36
